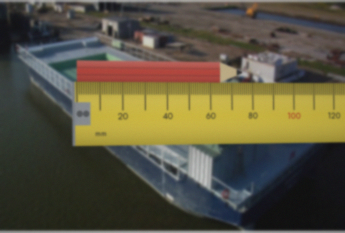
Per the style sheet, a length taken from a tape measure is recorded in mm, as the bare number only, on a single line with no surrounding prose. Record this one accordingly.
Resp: 75
